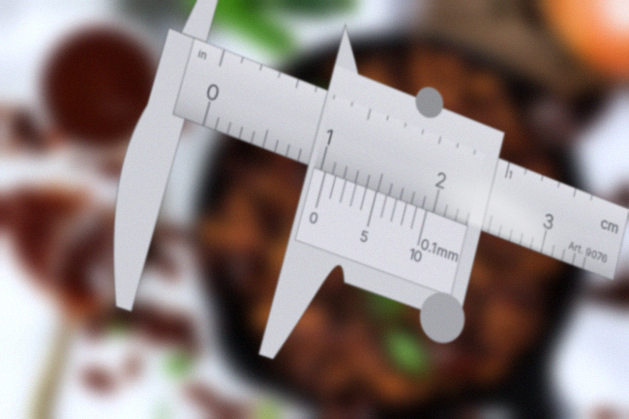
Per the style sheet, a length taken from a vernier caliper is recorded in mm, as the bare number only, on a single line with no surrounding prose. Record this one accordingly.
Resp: 10.4
